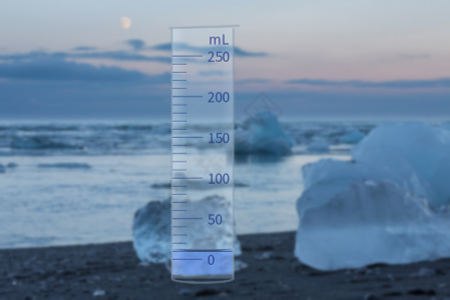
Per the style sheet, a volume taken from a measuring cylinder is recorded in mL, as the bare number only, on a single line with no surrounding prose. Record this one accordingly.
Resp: 10
